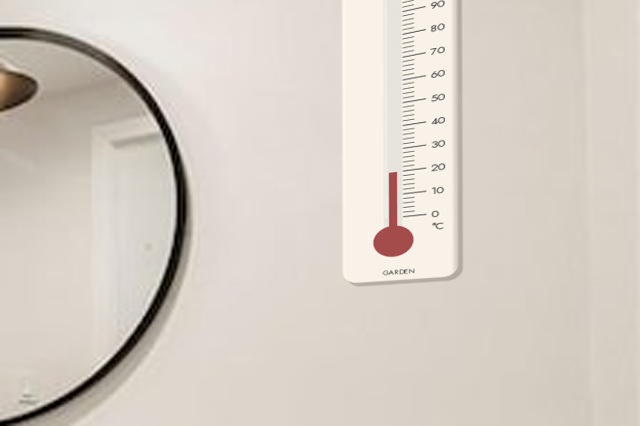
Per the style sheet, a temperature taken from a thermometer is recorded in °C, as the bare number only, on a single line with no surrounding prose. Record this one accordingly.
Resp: 20
